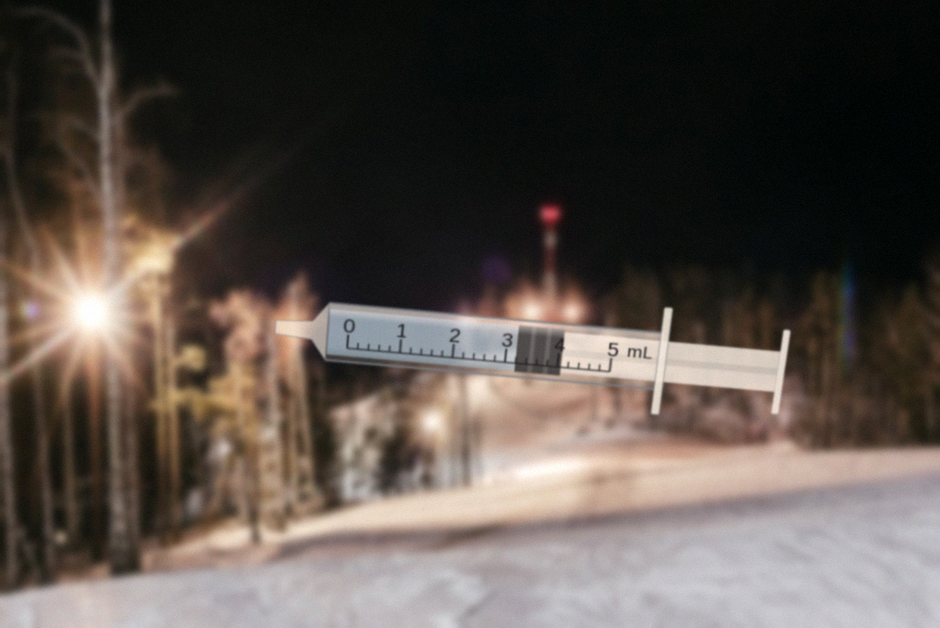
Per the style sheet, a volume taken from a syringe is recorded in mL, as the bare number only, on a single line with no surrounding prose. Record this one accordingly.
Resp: 3.2
